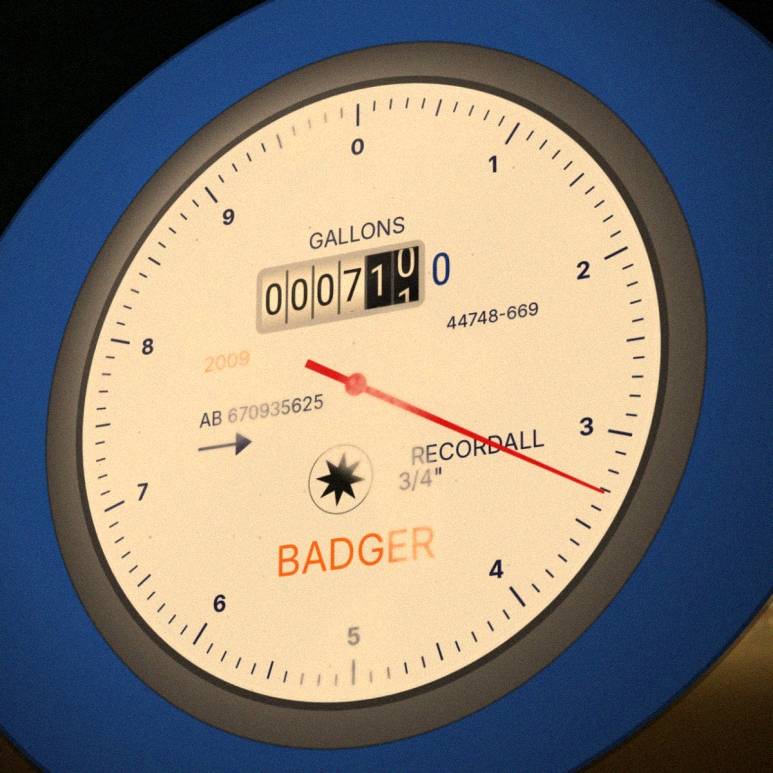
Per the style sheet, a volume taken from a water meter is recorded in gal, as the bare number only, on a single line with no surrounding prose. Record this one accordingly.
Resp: 7103.3
